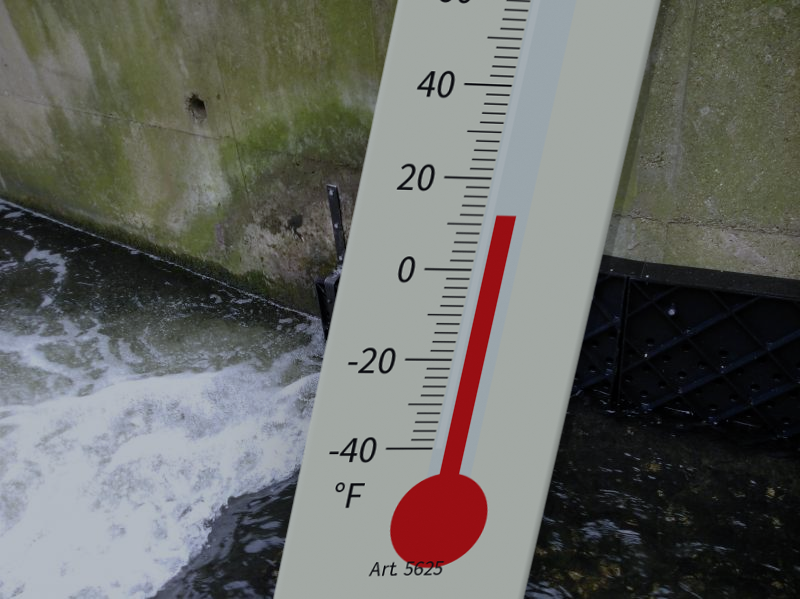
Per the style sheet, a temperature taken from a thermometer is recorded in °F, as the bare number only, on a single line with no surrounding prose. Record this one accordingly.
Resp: 12
